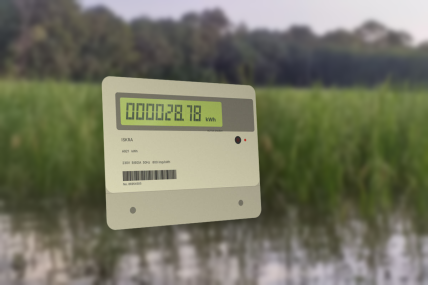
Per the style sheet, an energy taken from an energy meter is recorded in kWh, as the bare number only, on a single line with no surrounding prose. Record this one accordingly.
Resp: 28.78
